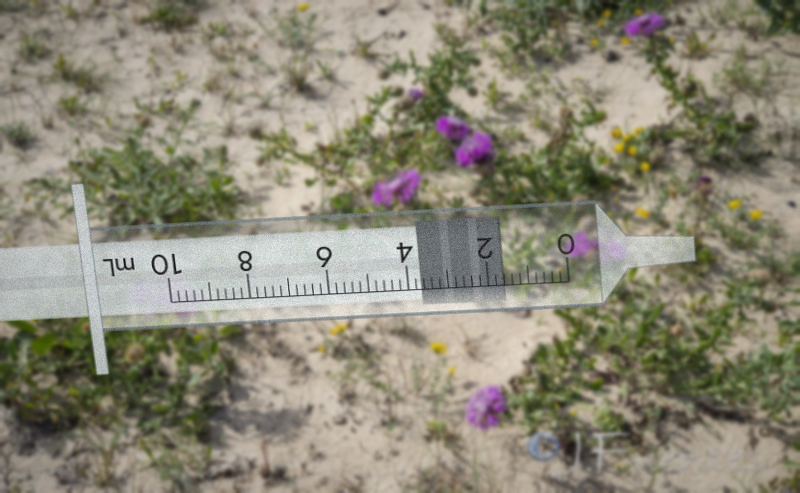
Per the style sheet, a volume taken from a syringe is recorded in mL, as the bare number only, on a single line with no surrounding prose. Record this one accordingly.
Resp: 1.6
